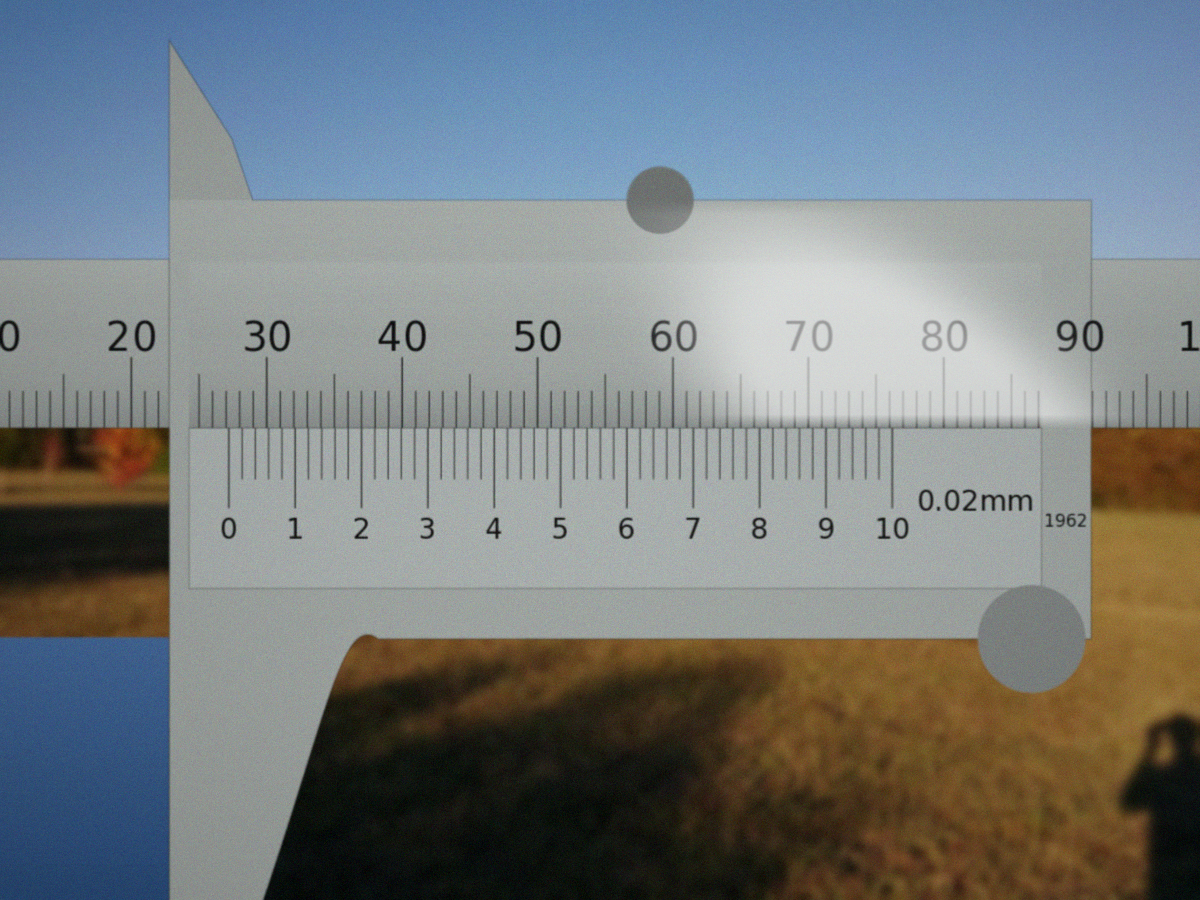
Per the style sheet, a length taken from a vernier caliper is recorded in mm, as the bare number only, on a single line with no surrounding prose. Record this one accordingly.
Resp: 27.2
